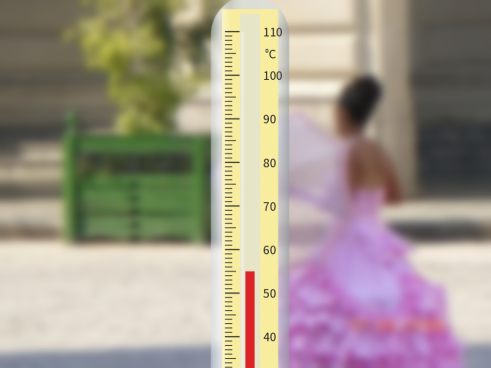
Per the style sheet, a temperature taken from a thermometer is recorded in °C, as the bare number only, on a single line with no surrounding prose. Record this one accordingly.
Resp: 55
